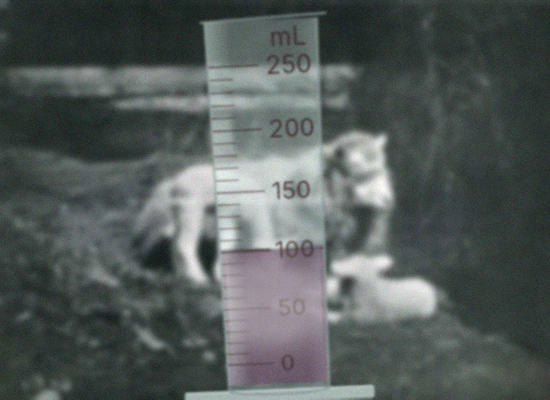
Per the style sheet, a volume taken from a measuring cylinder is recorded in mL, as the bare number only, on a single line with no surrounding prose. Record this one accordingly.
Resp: 100
